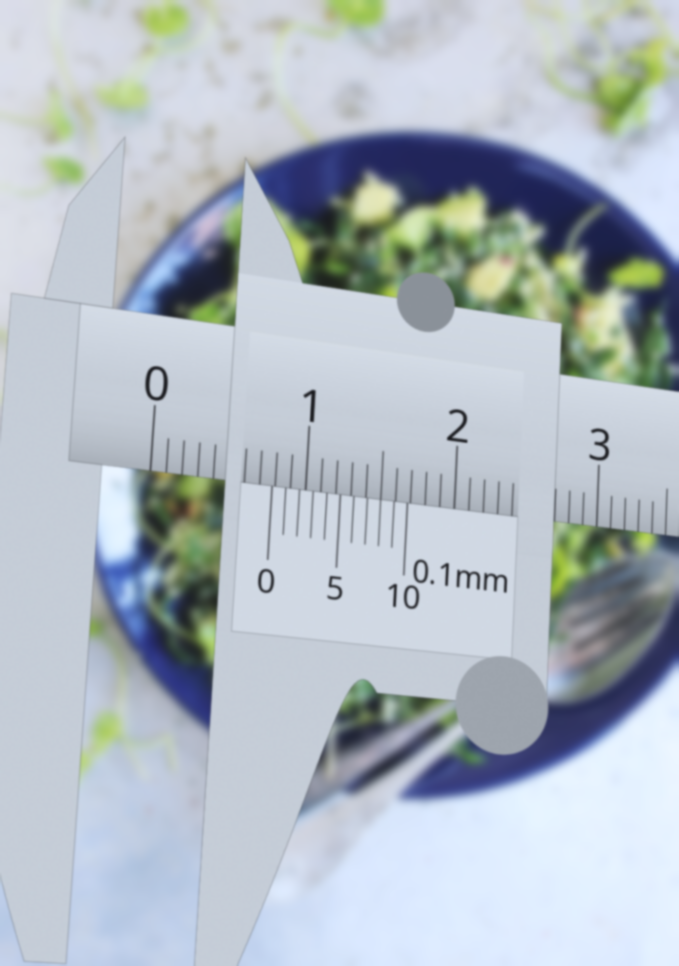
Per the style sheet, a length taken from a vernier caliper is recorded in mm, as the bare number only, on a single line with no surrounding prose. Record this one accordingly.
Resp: 7.8
